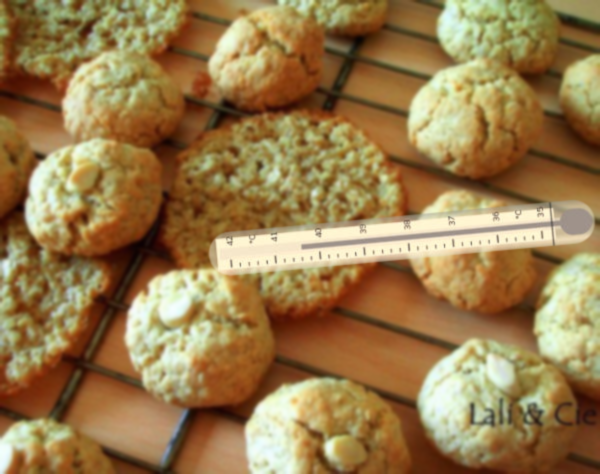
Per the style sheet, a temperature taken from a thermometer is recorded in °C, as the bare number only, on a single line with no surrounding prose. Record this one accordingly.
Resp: 40.4
